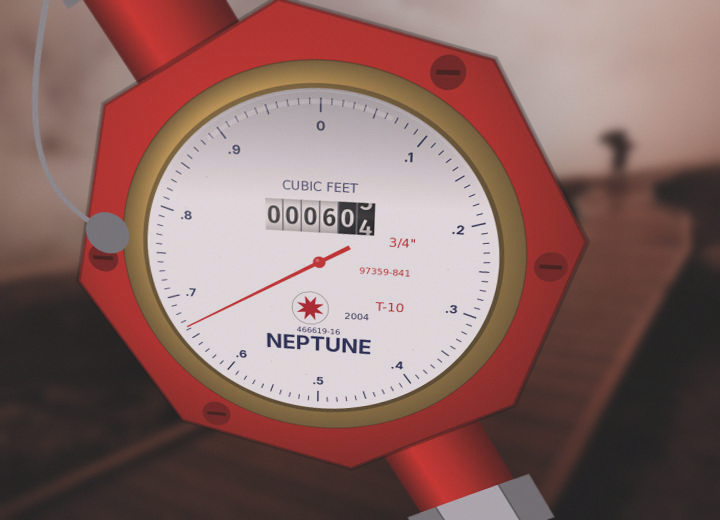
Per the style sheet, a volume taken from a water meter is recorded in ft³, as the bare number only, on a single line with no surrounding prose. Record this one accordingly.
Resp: 603.66
